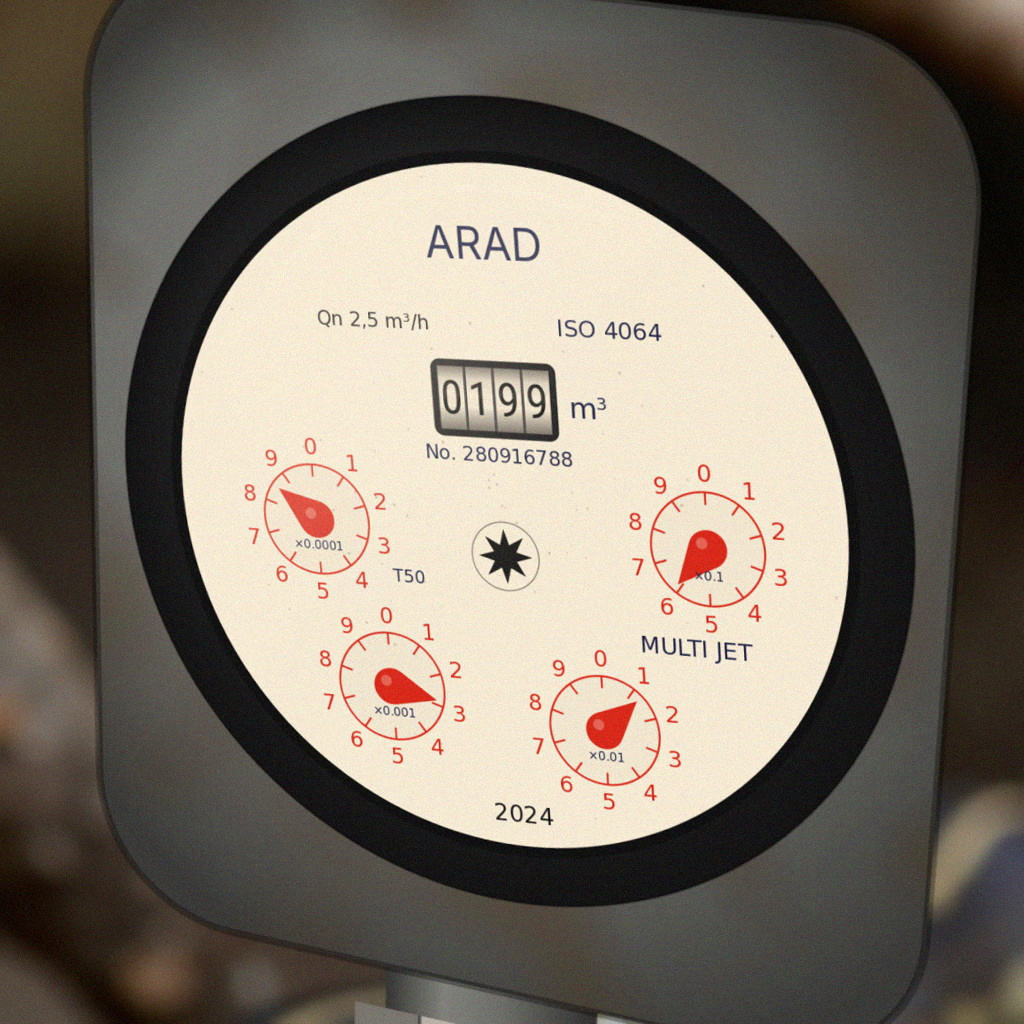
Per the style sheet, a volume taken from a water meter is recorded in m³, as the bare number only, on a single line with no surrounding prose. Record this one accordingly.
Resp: 199.6128
